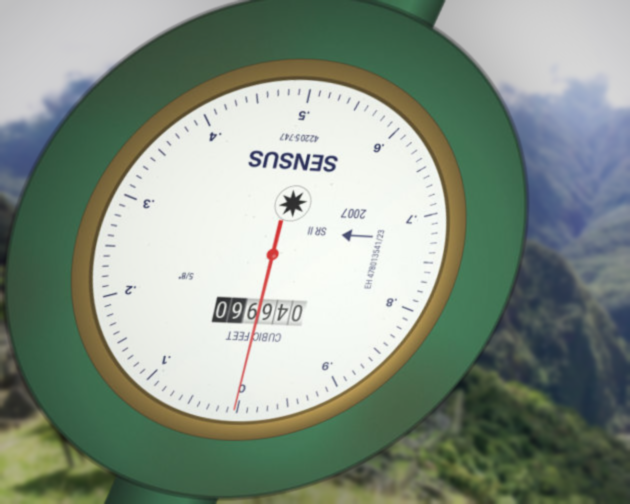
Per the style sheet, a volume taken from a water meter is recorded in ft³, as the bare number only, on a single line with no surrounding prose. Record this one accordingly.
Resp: 46960.00
